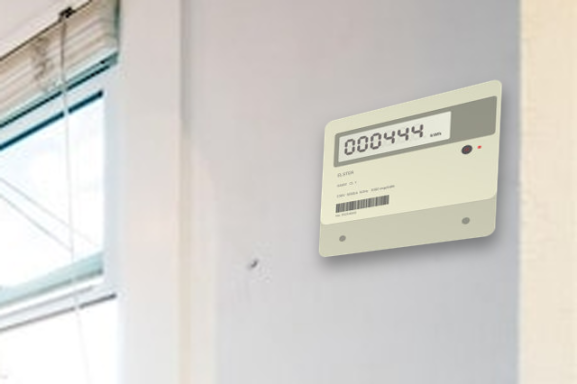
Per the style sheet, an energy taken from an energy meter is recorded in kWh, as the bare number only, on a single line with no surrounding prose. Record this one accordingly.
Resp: 444
